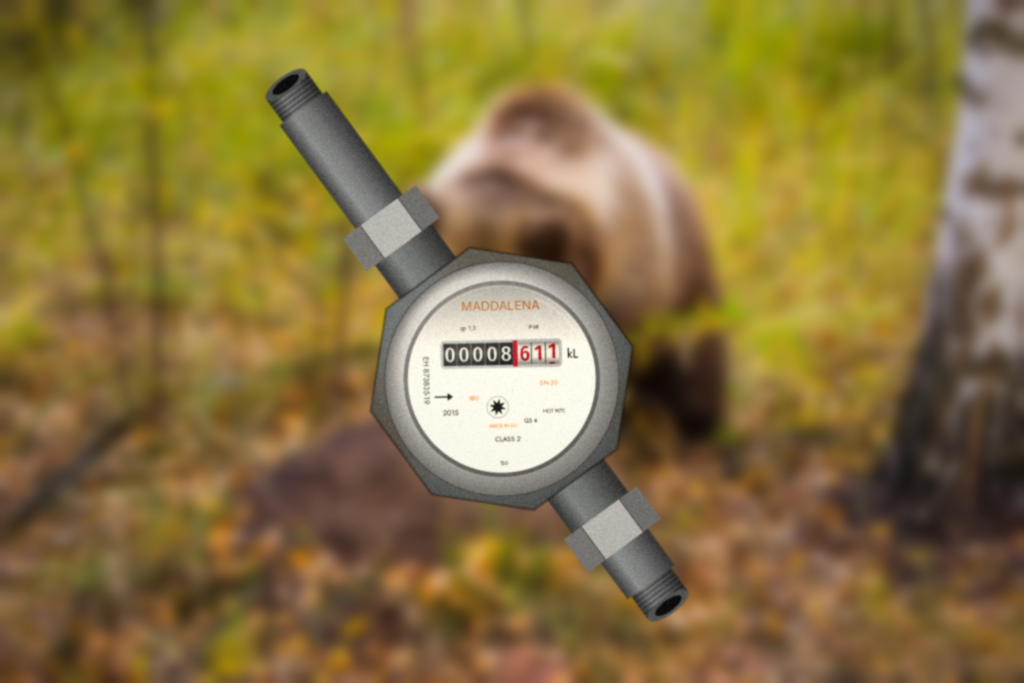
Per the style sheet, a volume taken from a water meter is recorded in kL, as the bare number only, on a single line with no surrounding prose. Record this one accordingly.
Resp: 8.611
